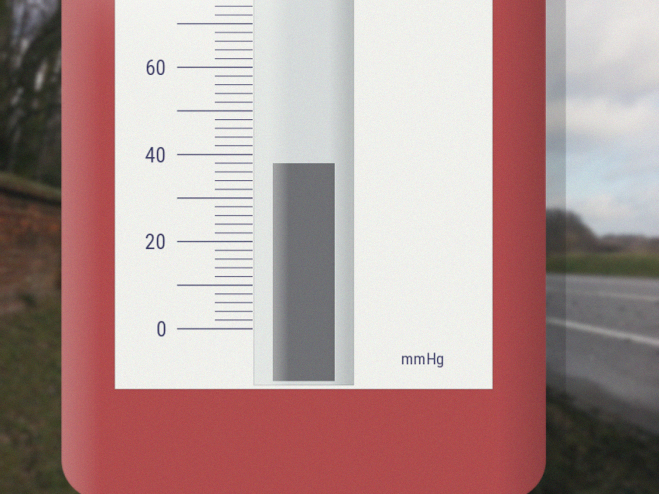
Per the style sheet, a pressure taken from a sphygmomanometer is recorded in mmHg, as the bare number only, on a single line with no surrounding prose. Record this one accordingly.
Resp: 38
